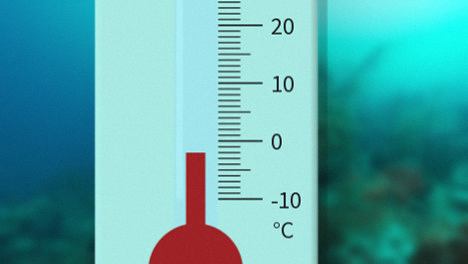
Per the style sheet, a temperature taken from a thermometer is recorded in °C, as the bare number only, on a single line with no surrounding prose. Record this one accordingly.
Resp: -2
